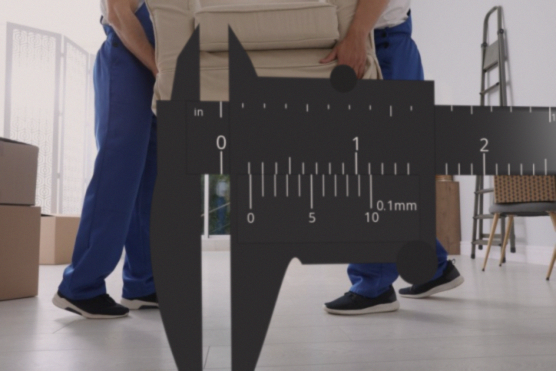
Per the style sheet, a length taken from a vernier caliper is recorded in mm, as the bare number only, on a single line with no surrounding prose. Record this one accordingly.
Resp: 2.1
